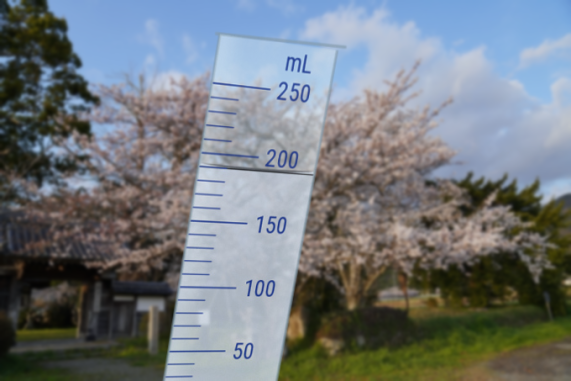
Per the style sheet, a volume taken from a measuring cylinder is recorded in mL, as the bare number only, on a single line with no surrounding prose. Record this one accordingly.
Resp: 190
